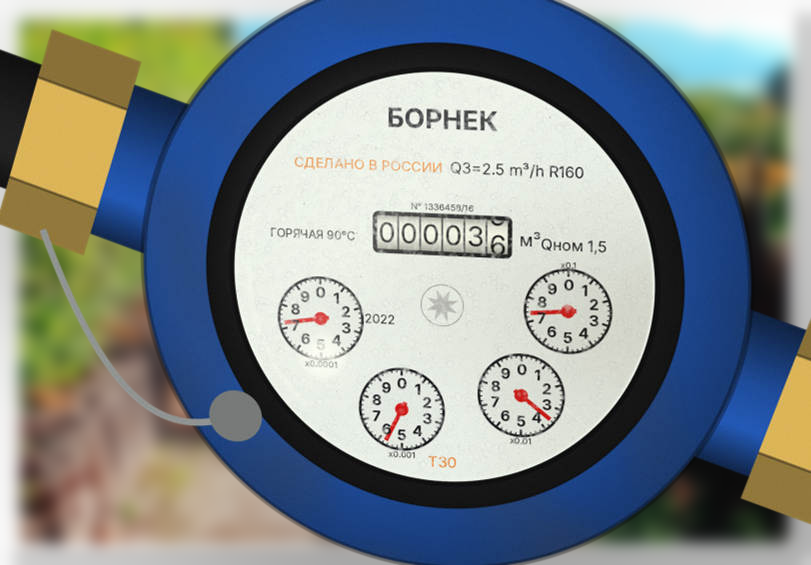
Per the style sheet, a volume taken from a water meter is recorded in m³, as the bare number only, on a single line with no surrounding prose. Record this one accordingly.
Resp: 35.7357
